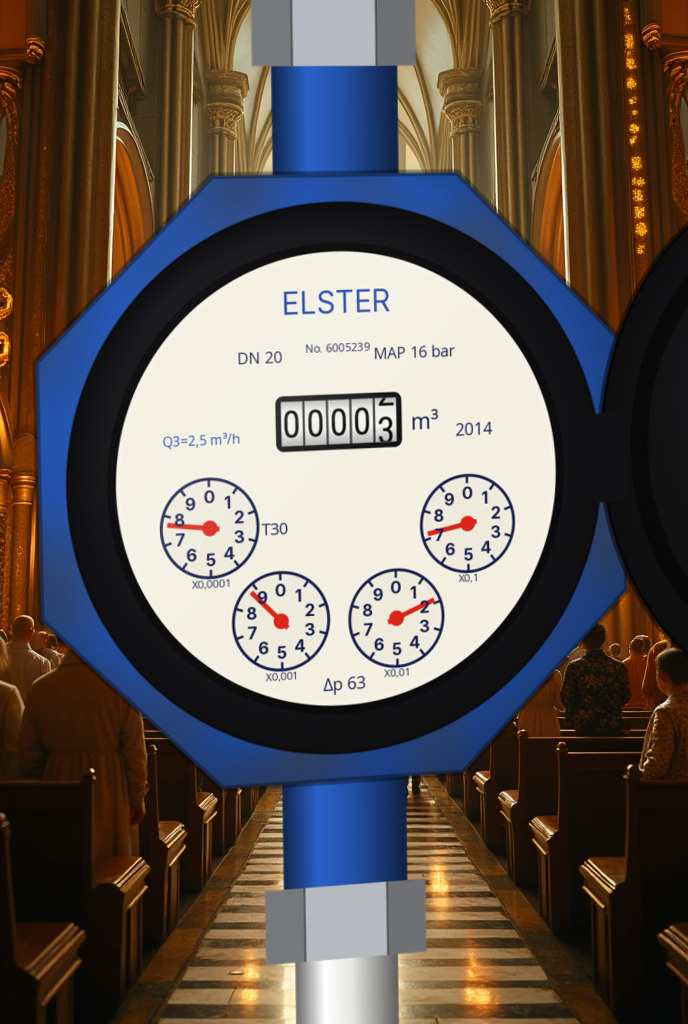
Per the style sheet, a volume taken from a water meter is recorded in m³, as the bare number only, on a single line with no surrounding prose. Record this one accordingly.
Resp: 2.7187
